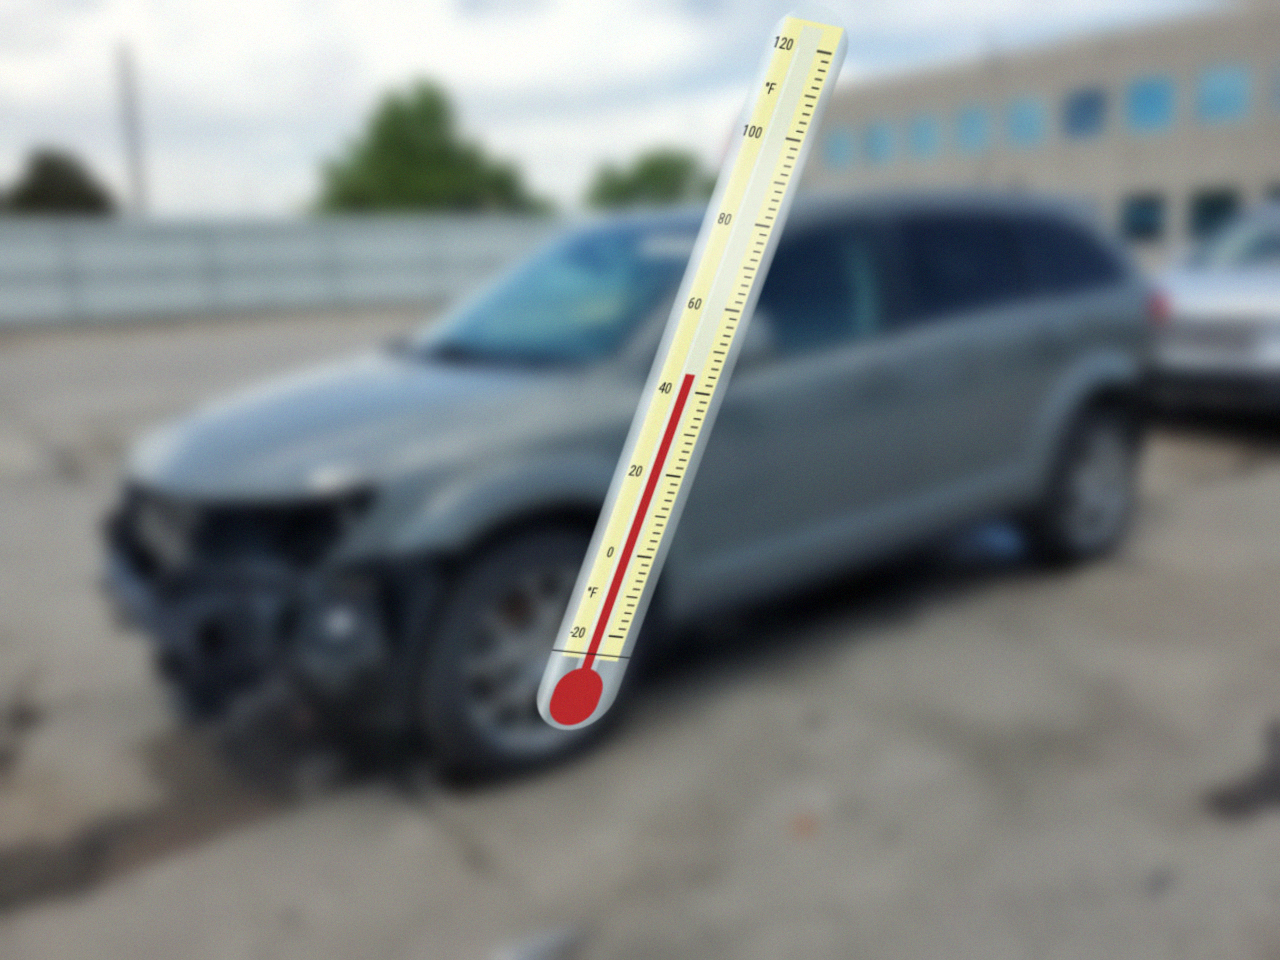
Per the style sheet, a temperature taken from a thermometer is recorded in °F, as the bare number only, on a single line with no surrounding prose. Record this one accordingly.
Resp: 44
